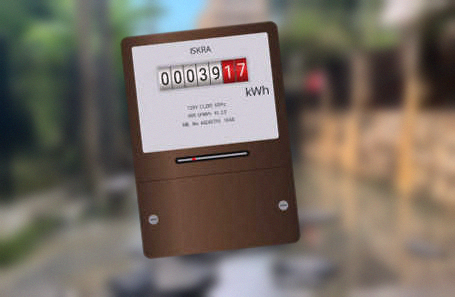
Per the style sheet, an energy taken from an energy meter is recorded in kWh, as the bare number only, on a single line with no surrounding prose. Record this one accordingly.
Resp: 39.17
